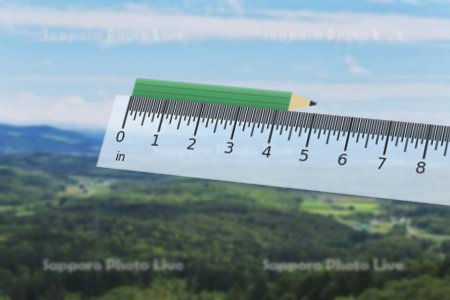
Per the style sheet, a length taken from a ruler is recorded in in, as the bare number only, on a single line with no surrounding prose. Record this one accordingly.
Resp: 5
